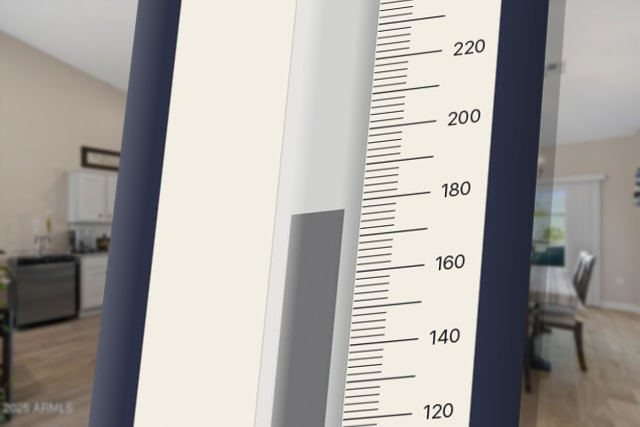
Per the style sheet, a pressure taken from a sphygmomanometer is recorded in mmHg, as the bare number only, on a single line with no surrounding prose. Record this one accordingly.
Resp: 178
